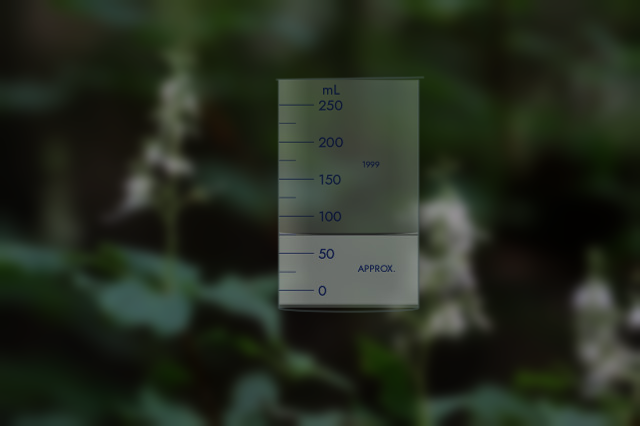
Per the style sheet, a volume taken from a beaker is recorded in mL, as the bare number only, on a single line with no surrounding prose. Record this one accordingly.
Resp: 75
